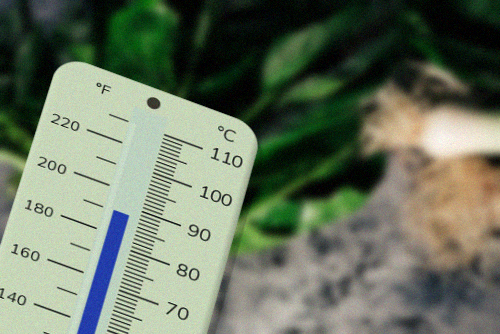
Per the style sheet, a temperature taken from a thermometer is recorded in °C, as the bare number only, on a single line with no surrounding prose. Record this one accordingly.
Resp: 88
